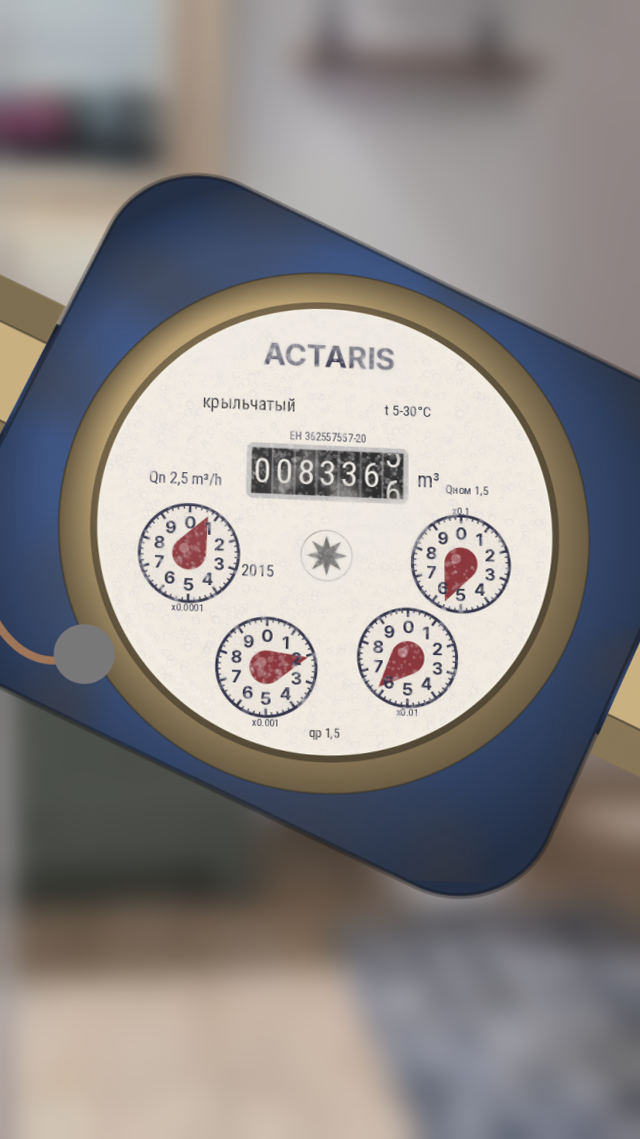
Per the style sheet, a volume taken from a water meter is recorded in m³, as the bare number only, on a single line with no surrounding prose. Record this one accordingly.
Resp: 83365.5620
